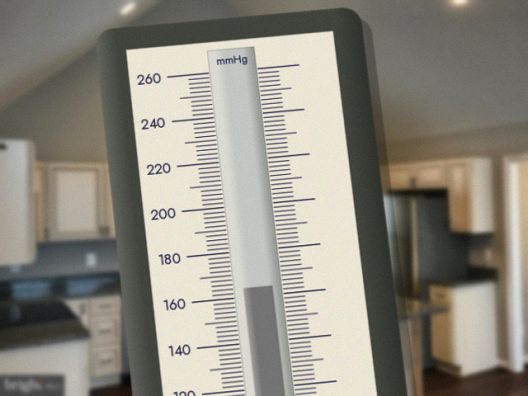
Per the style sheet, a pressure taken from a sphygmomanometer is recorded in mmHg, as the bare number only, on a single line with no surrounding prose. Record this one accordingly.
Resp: 164
